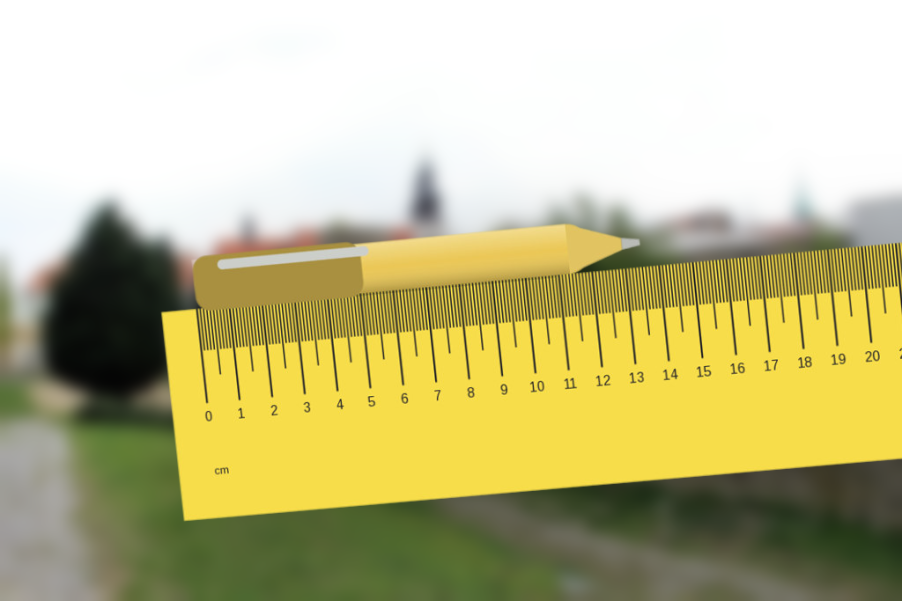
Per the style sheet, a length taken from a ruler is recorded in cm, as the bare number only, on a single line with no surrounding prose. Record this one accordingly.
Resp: 13.5
